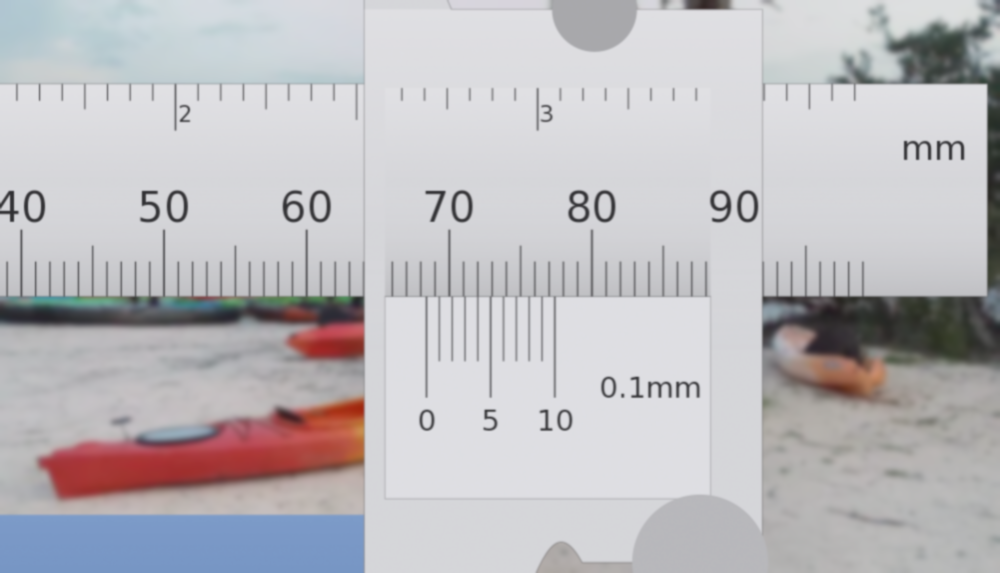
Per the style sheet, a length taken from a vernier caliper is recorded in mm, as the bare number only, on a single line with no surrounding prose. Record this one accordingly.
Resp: 68.4
